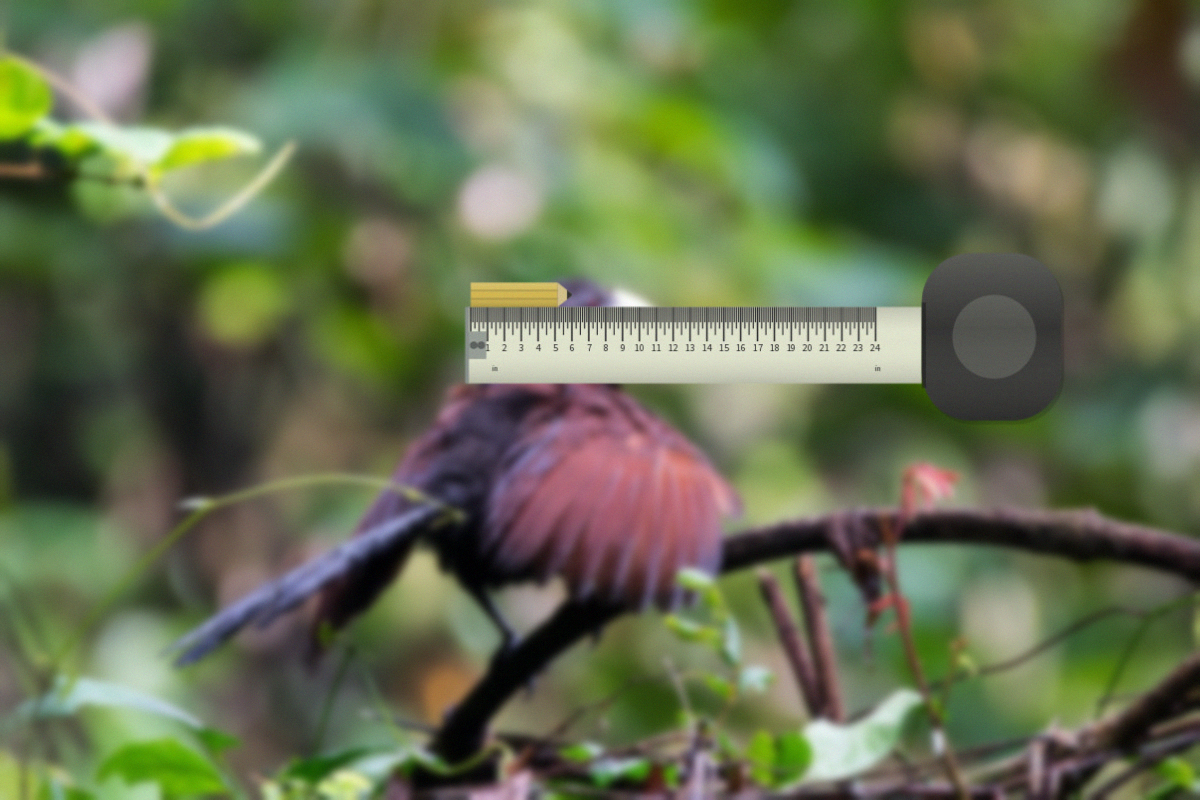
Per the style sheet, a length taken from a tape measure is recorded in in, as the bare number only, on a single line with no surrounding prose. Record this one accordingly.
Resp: 6
